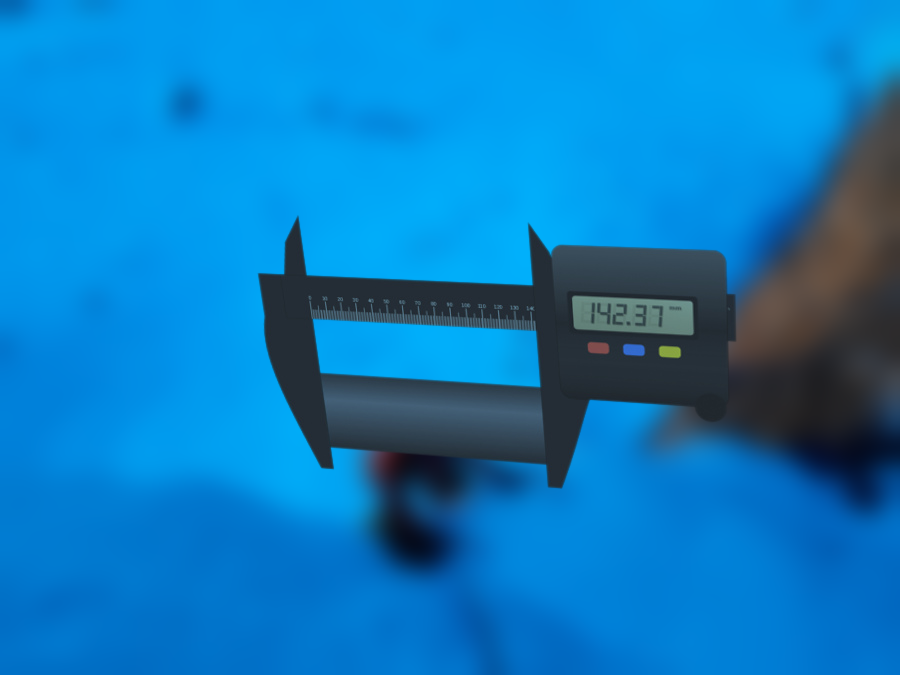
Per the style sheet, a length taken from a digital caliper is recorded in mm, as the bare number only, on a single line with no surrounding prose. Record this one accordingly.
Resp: 142.37
